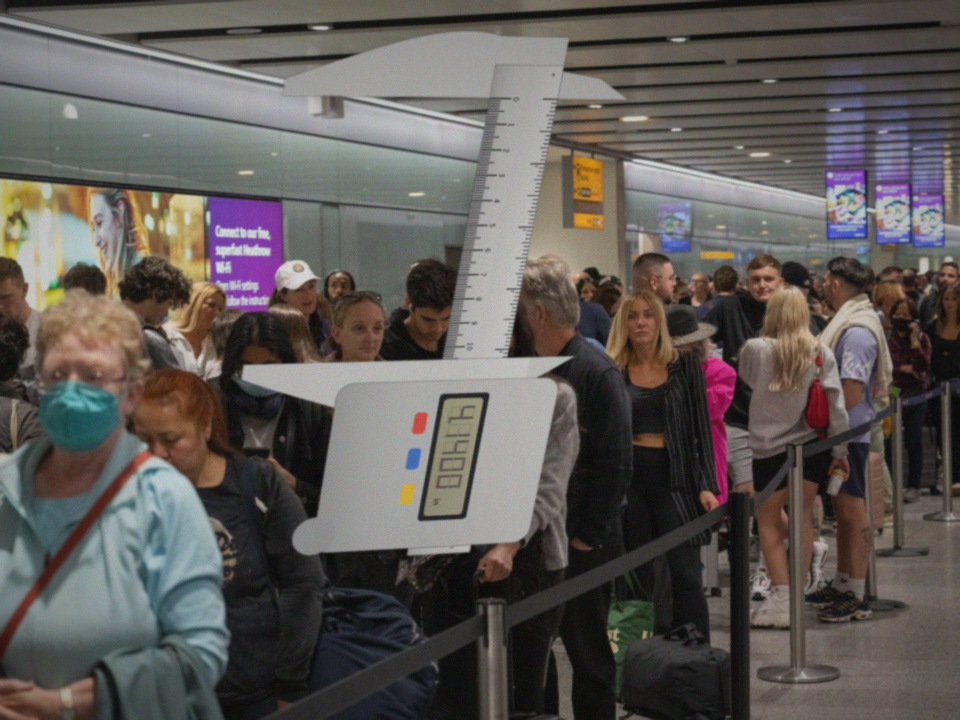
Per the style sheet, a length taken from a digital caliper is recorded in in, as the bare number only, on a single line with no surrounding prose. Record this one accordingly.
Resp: 4.1400
